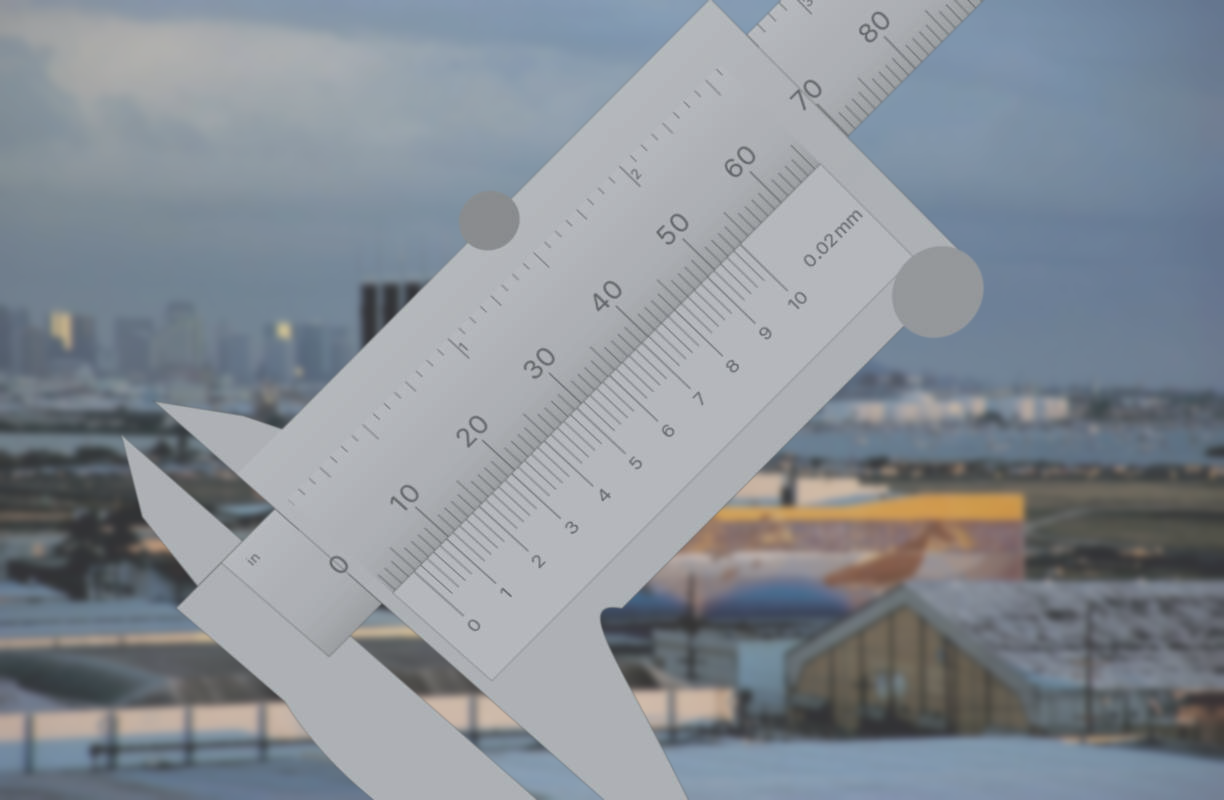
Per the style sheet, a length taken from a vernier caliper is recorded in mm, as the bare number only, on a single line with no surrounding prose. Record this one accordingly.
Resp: 4.8
